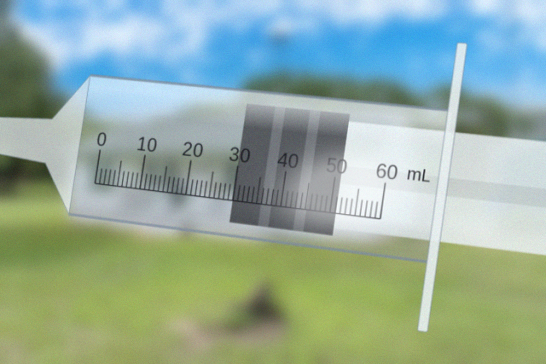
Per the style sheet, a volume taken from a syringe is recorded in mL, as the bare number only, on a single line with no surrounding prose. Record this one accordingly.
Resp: 30
